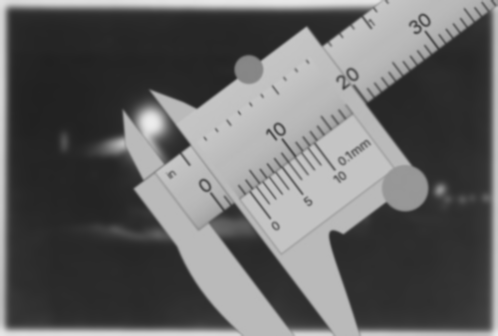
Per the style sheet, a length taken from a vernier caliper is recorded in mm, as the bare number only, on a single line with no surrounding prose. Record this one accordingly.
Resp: 3.6
